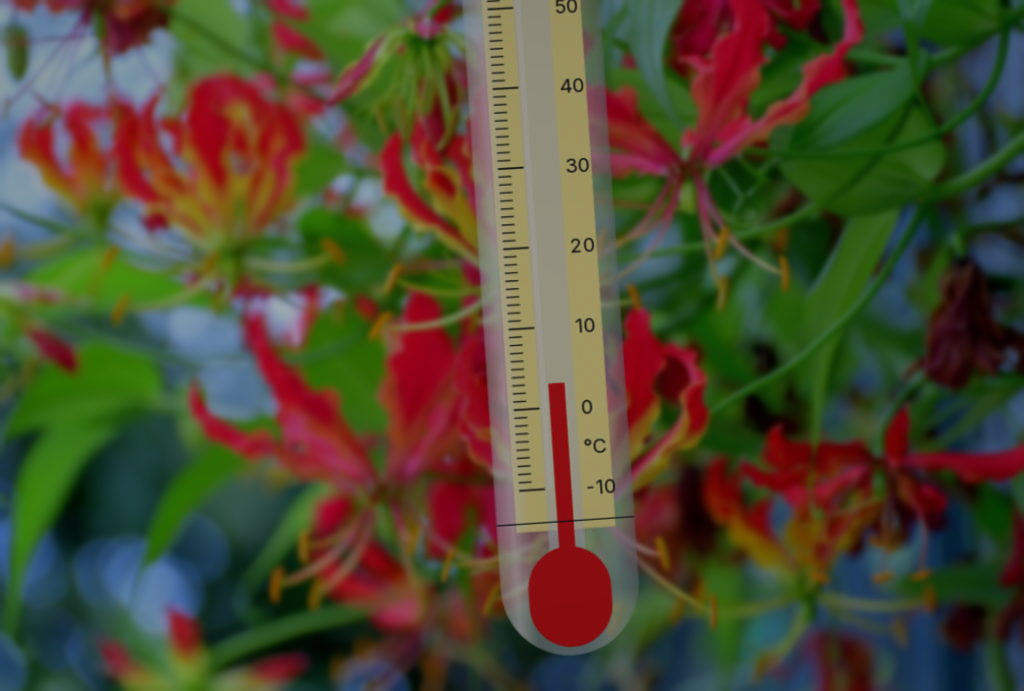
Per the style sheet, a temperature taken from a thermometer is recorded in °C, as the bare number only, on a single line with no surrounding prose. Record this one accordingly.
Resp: 3
